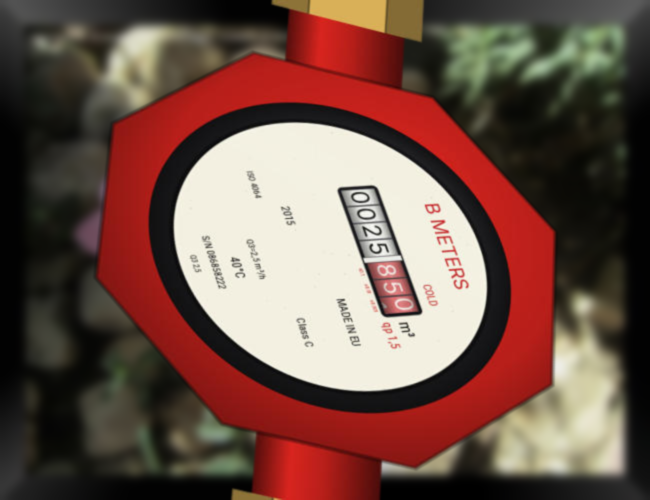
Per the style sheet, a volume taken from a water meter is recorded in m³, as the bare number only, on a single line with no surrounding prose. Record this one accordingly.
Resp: 25.850
